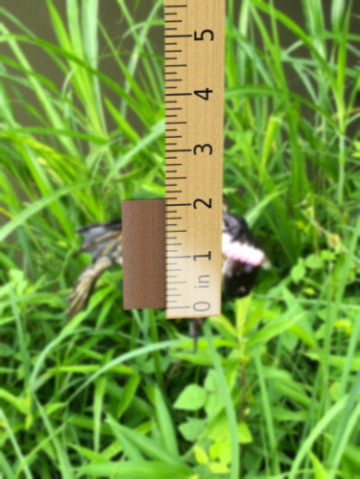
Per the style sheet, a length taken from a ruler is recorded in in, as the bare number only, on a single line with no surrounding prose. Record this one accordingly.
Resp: 2.125
